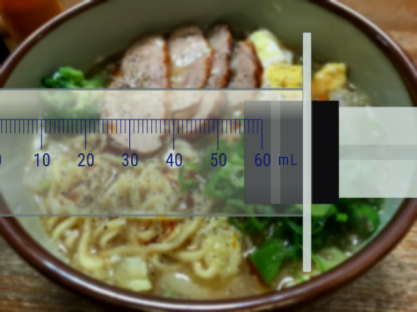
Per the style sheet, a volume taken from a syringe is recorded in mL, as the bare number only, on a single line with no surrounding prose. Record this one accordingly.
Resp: 56
